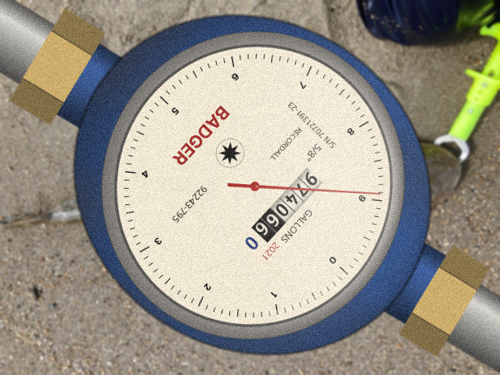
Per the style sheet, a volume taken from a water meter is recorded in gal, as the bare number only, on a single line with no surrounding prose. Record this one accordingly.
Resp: 9740658.9
